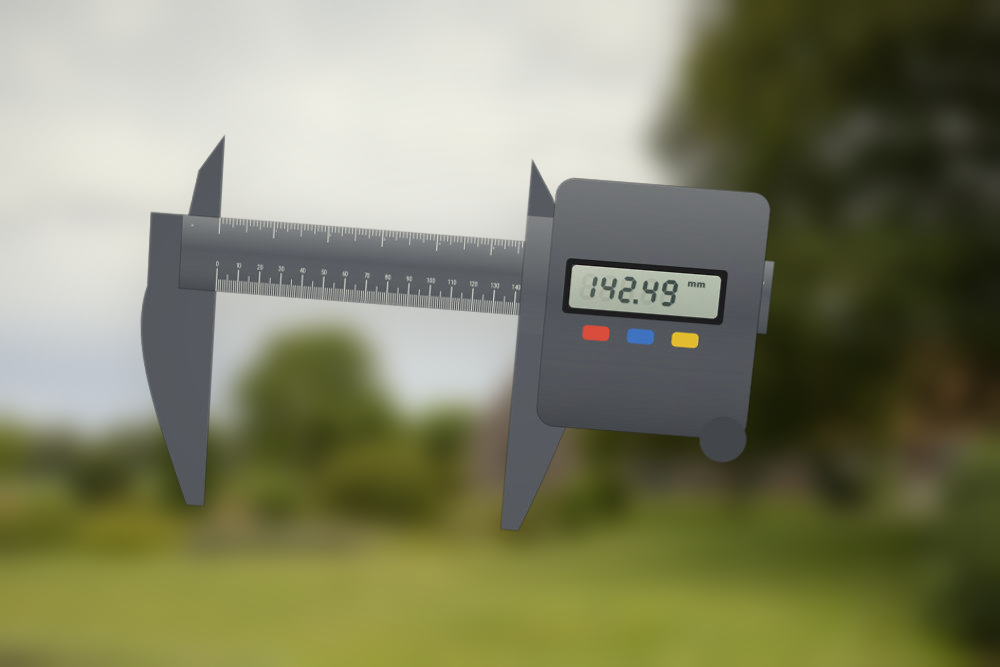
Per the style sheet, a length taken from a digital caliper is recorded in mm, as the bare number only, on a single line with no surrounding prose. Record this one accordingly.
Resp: 142.49
